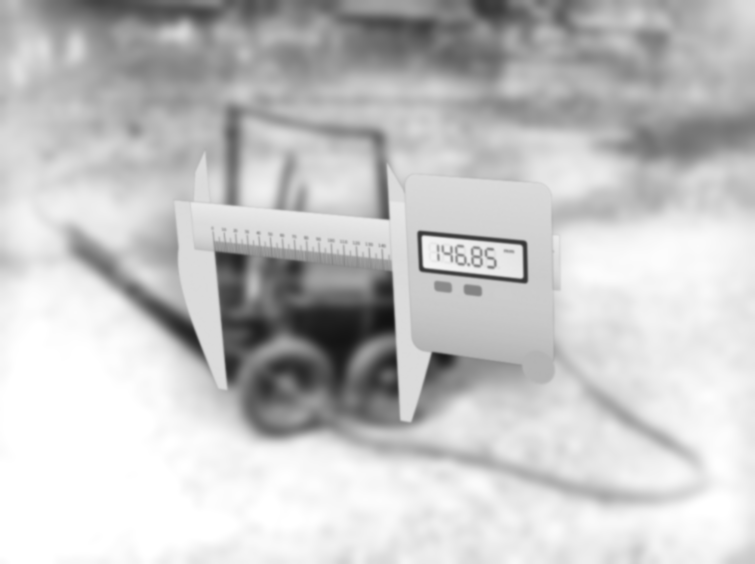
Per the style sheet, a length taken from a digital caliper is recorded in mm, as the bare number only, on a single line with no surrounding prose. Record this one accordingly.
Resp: 146.85
